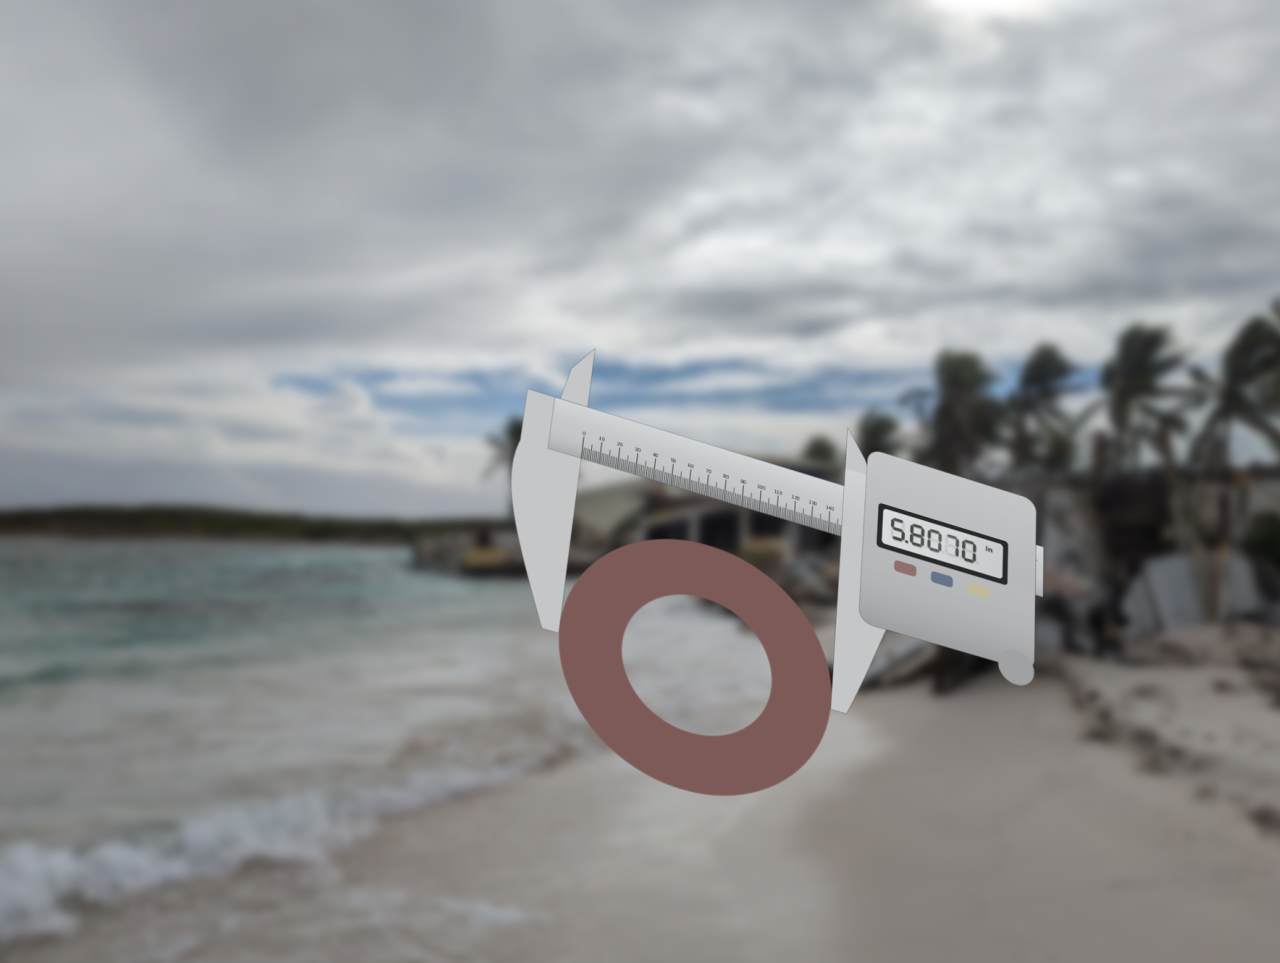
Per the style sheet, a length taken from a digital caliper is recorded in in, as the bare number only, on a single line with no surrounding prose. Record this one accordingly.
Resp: 5.8070
